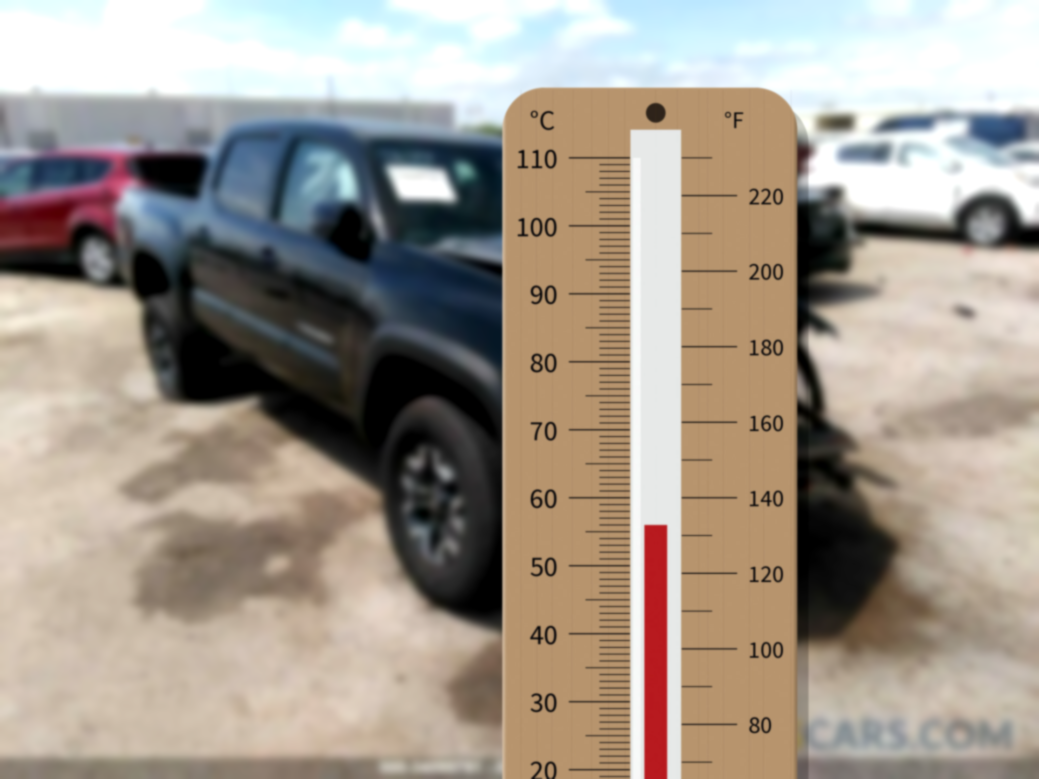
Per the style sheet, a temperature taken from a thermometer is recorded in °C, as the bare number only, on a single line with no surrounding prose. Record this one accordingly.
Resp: 56
